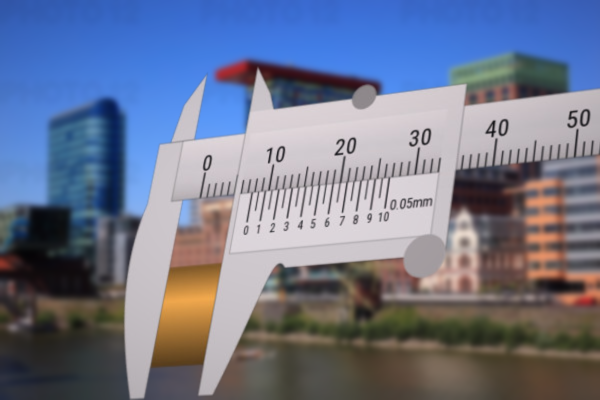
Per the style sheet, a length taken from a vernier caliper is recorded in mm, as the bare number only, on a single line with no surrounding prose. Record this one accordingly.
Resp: 7.6
